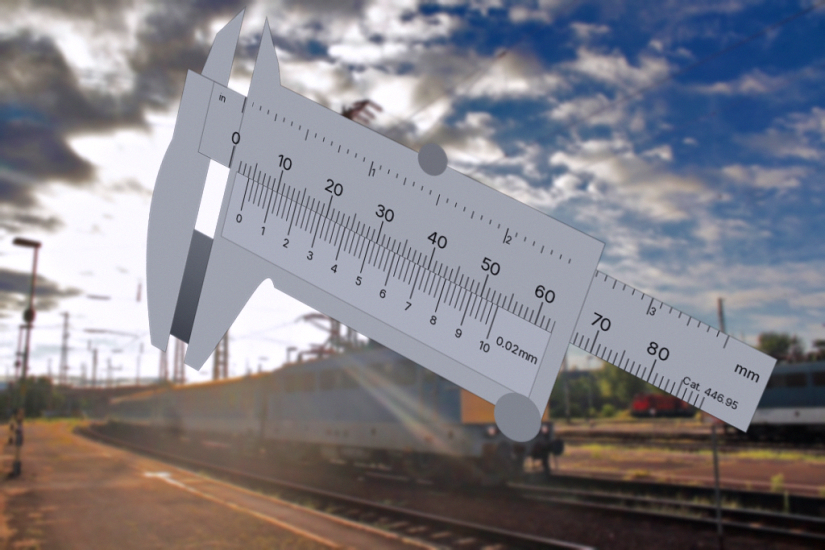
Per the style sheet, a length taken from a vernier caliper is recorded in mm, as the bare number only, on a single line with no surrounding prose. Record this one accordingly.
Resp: 4.2
